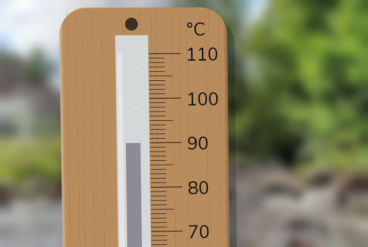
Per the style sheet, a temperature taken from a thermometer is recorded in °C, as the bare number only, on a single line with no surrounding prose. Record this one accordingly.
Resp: 90
